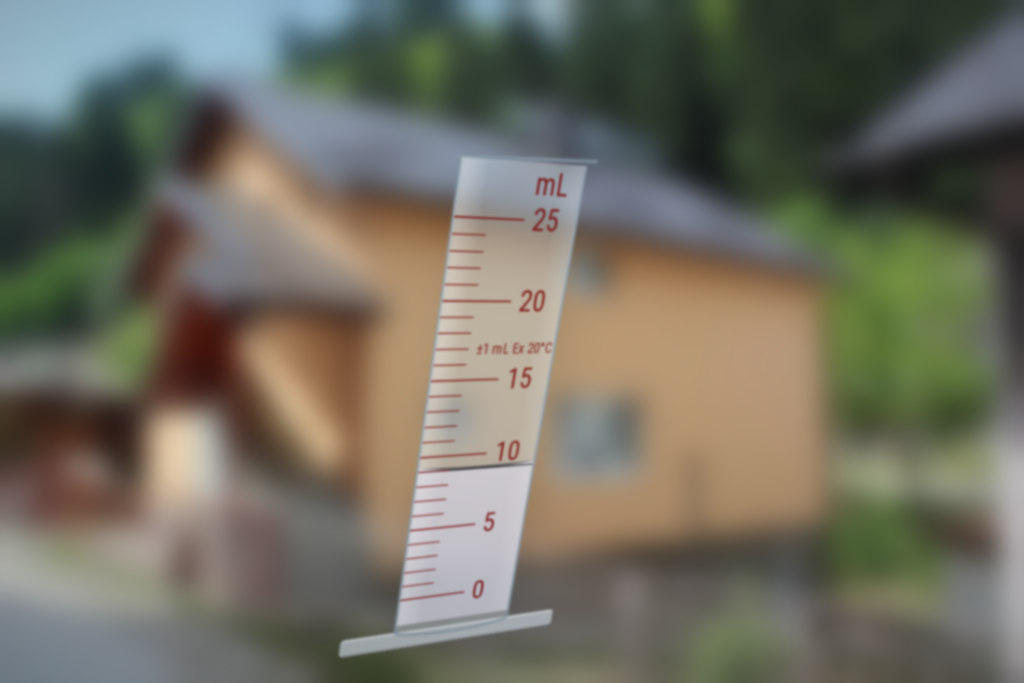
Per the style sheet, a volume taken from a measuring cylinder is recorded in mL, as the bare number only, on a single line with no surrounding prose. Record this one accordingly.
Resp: 9
